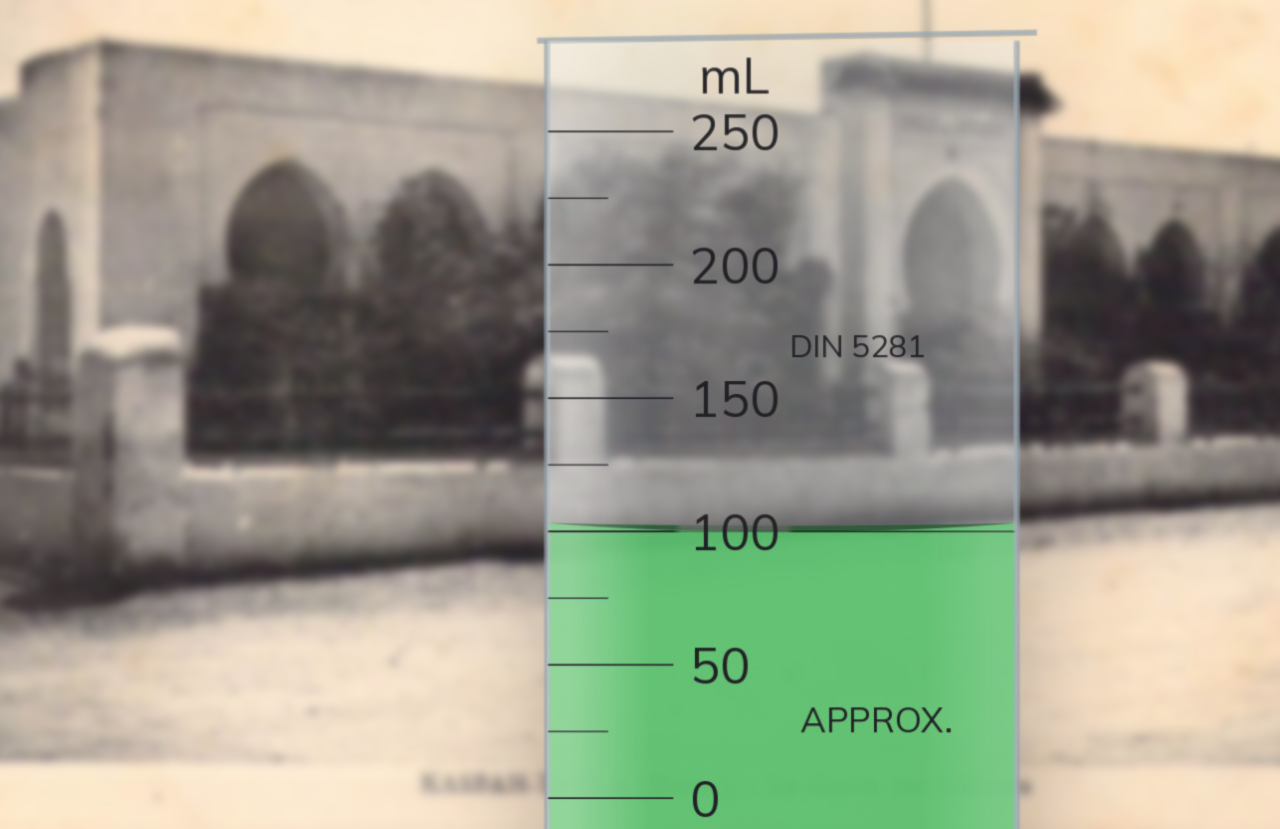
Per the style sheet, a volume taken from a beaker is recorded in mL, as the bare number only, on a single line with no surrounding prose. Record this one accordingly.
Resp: 100
